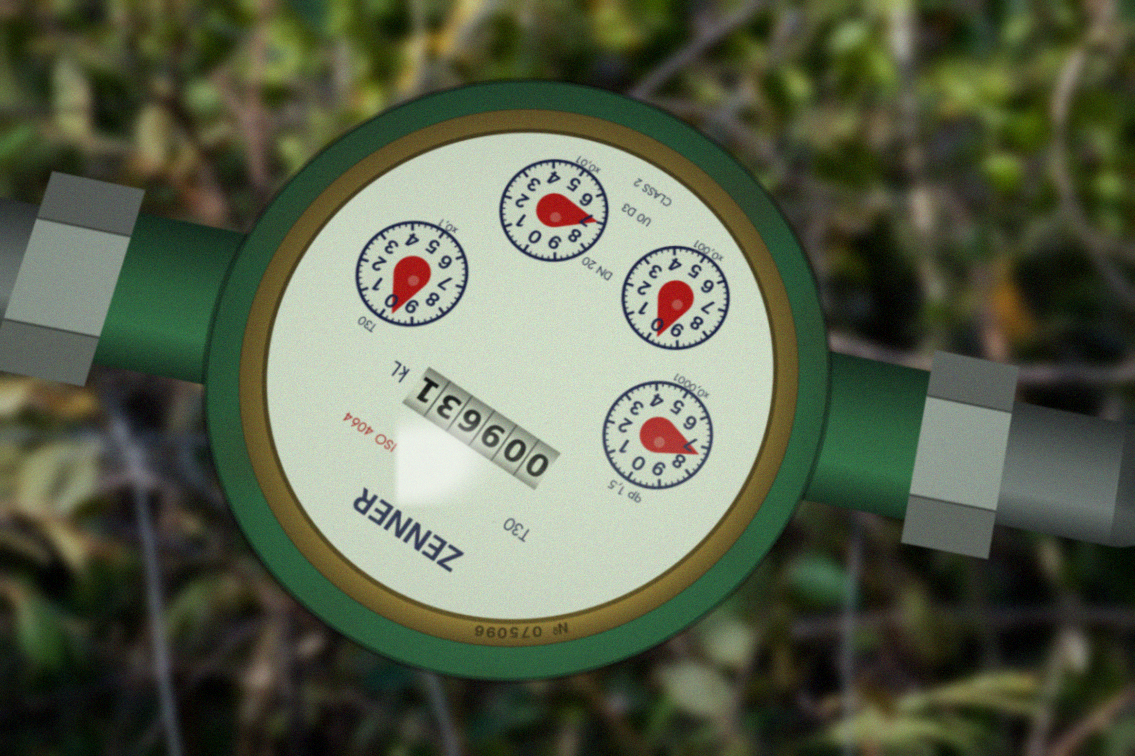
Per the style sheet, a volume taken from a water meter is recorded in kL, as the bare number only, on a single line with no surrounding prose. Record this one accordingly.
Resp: 9630.9697
